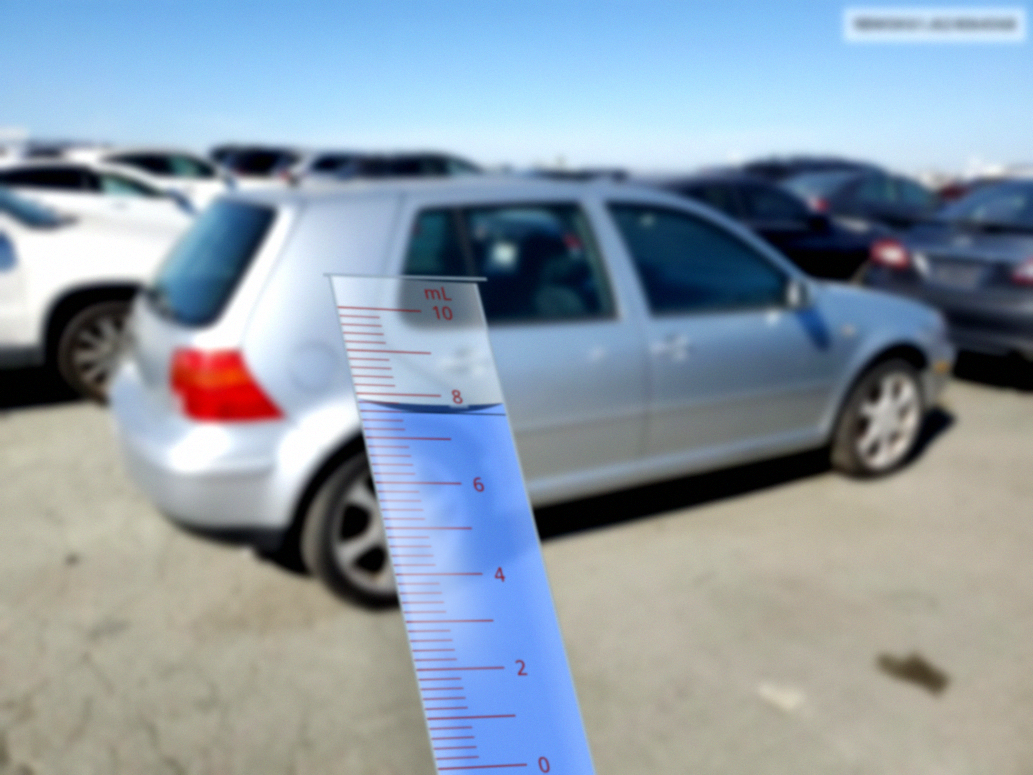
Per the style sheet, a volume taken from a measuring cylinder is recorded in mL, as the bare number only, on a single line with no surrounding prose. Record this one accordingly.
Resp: 7.6
